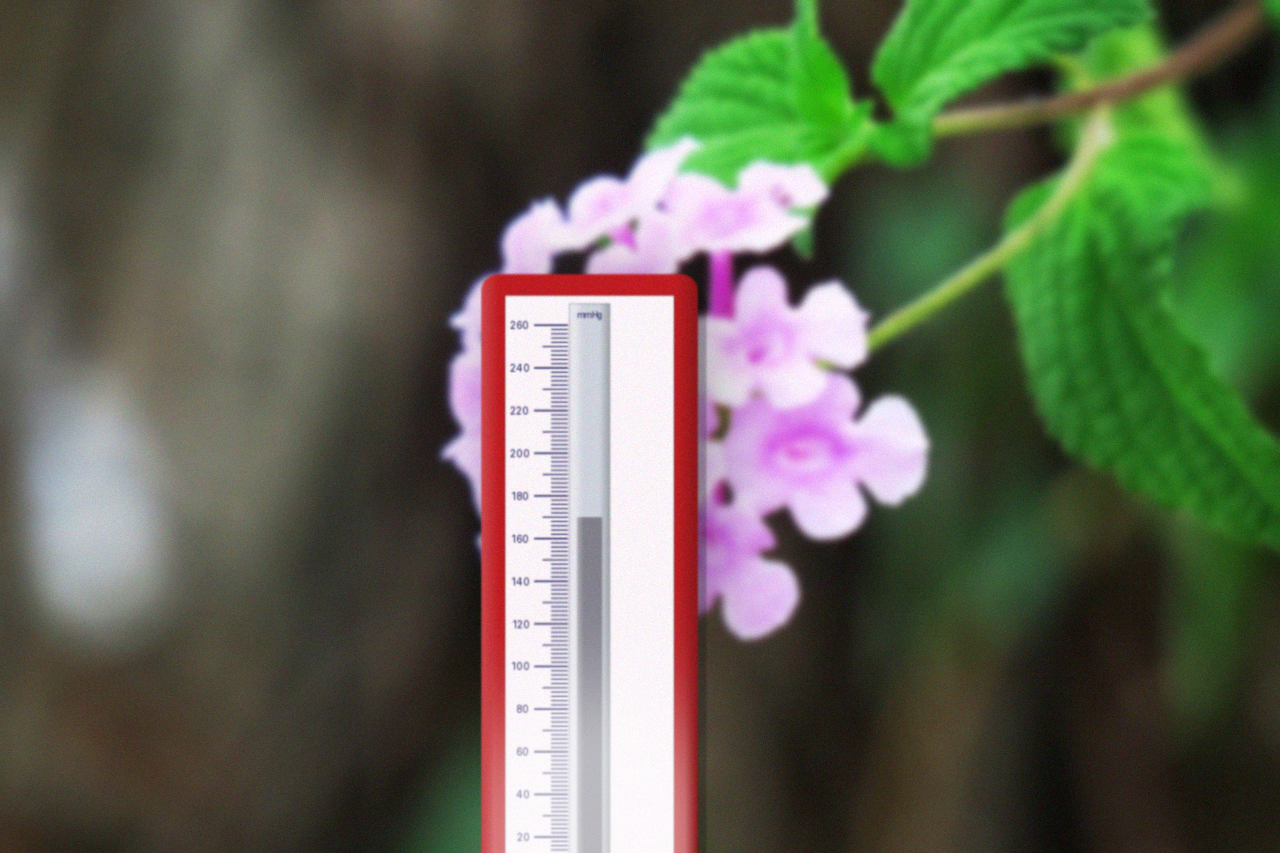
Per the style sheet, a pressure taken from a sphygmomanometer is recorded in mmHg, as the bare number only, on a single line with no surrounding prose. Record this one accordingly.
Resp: 170
